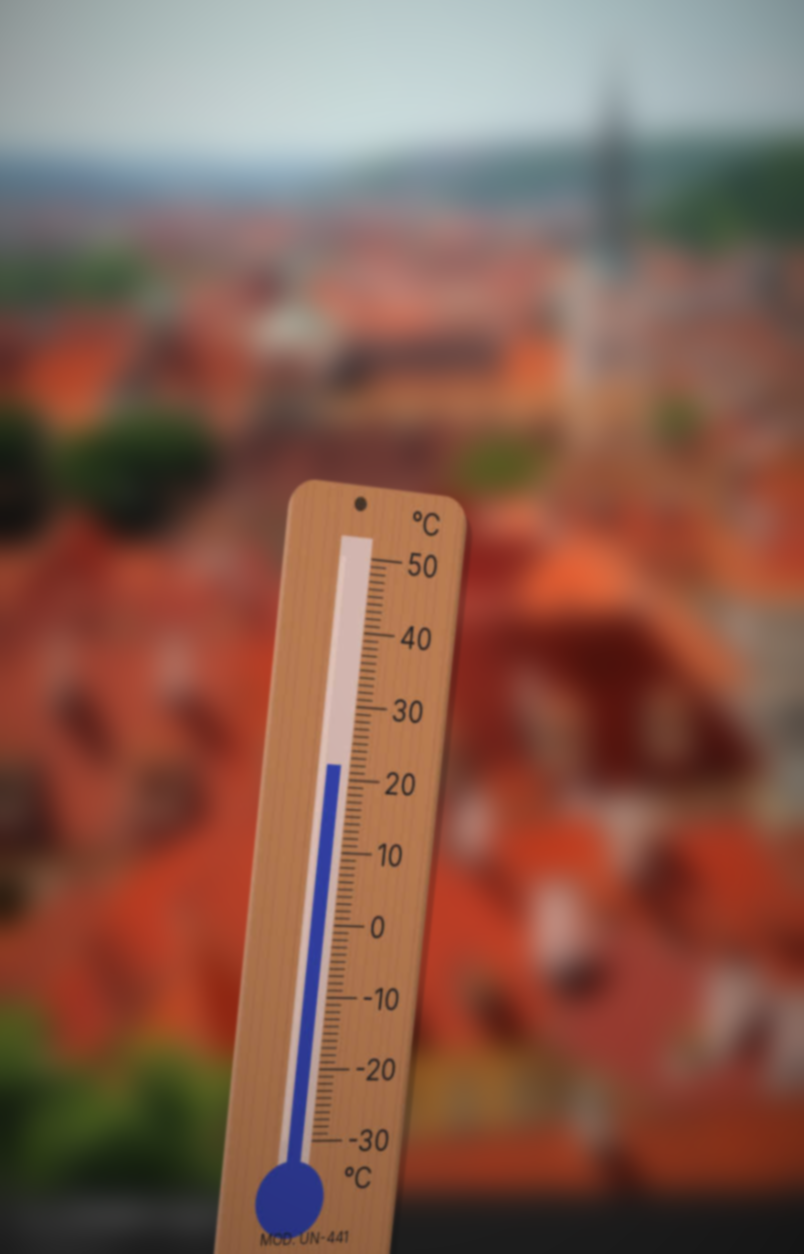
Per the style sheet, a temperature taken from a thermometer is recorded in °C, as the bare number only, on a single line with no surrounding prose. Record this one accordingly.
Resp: 22
